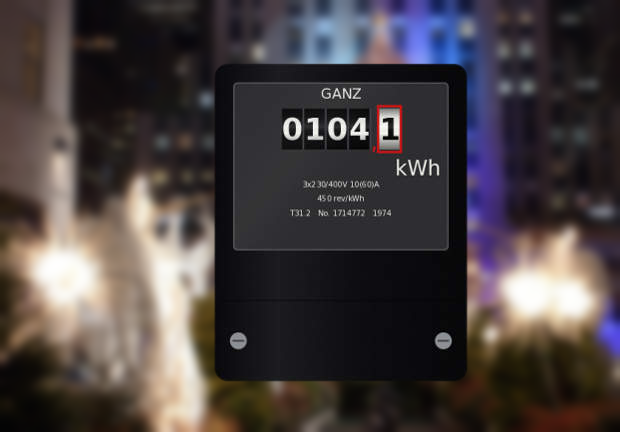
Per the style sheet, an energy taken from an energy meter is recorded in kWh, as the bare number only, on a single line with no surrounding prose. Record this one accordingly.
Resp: 104.1
